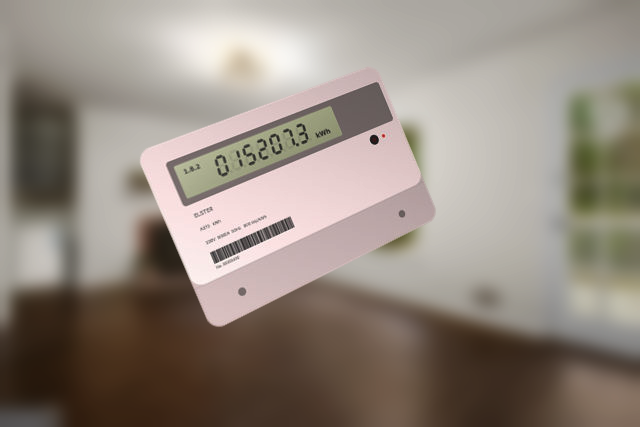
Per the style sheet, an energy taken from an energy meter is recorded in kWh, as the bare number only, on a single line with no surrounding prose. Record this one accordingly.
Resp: 15207.3
